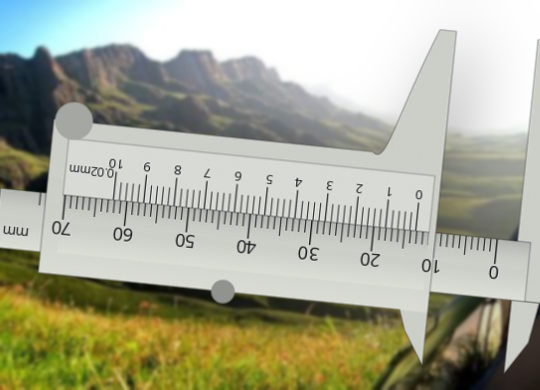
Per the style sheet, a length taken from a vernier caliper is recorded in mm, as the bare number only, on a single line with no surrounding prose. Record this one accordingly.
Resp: 13.2
